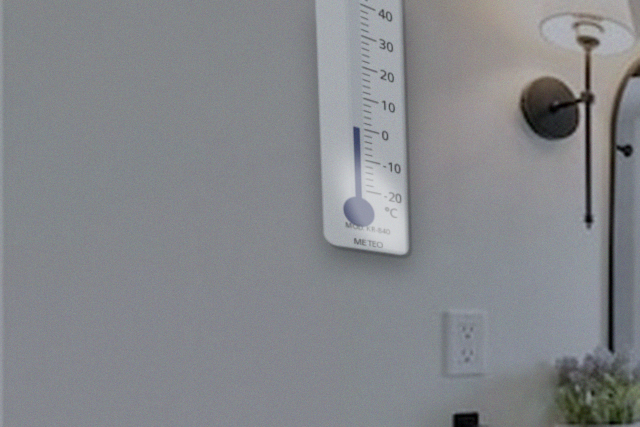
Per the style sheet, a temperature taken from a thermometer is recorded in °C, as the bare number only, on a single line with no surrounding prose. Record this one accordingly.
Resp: 0
